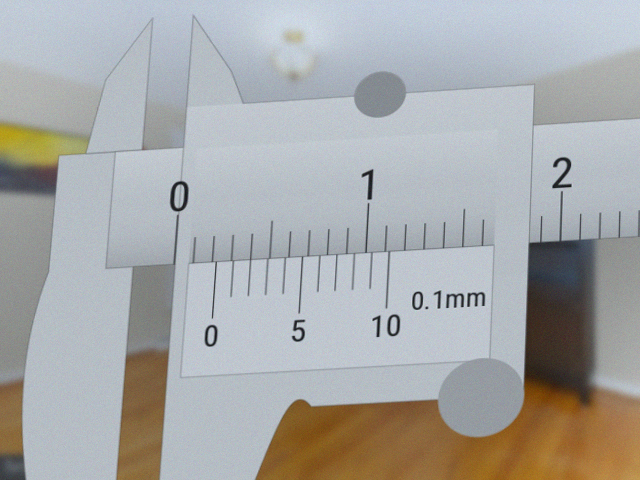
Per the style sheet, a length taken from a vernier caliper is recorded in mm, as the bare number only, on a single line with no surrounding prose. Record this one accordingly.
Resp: 2.2
